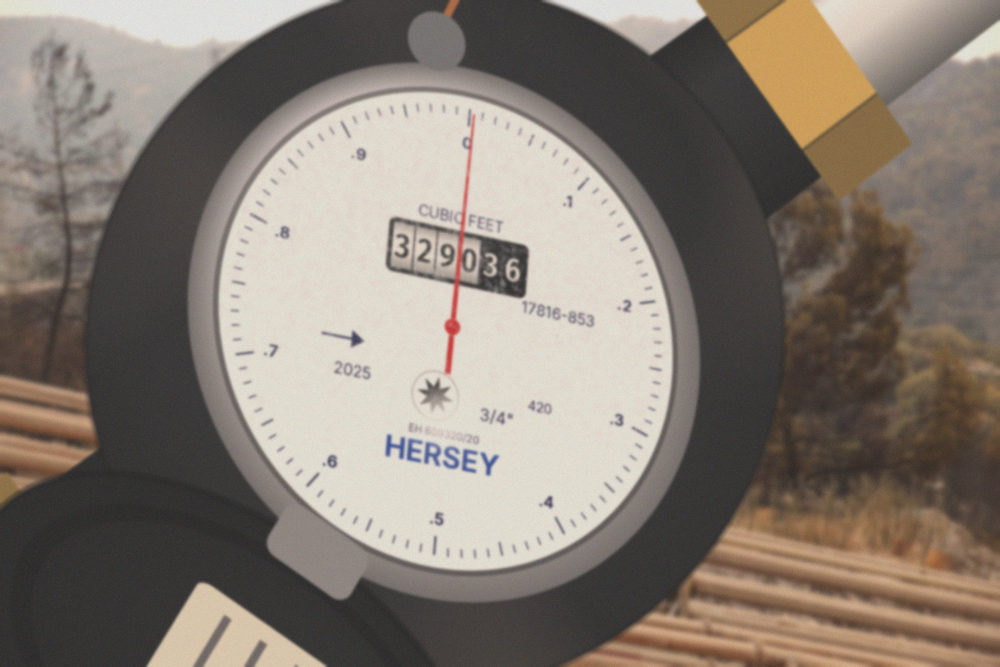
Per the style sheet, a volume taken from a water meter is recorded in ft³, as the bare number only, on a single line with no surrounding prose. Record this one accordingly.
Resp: 329036.00
